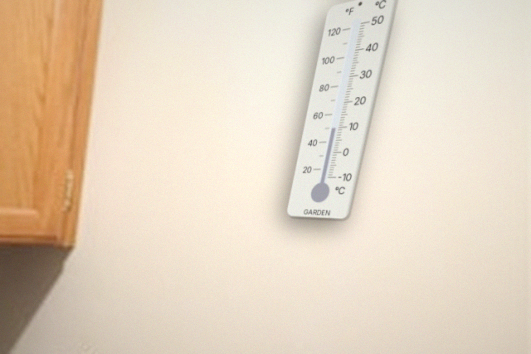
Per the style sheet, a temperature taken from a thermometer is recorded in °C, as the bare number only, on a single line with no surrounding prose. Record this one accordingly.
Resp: 10
